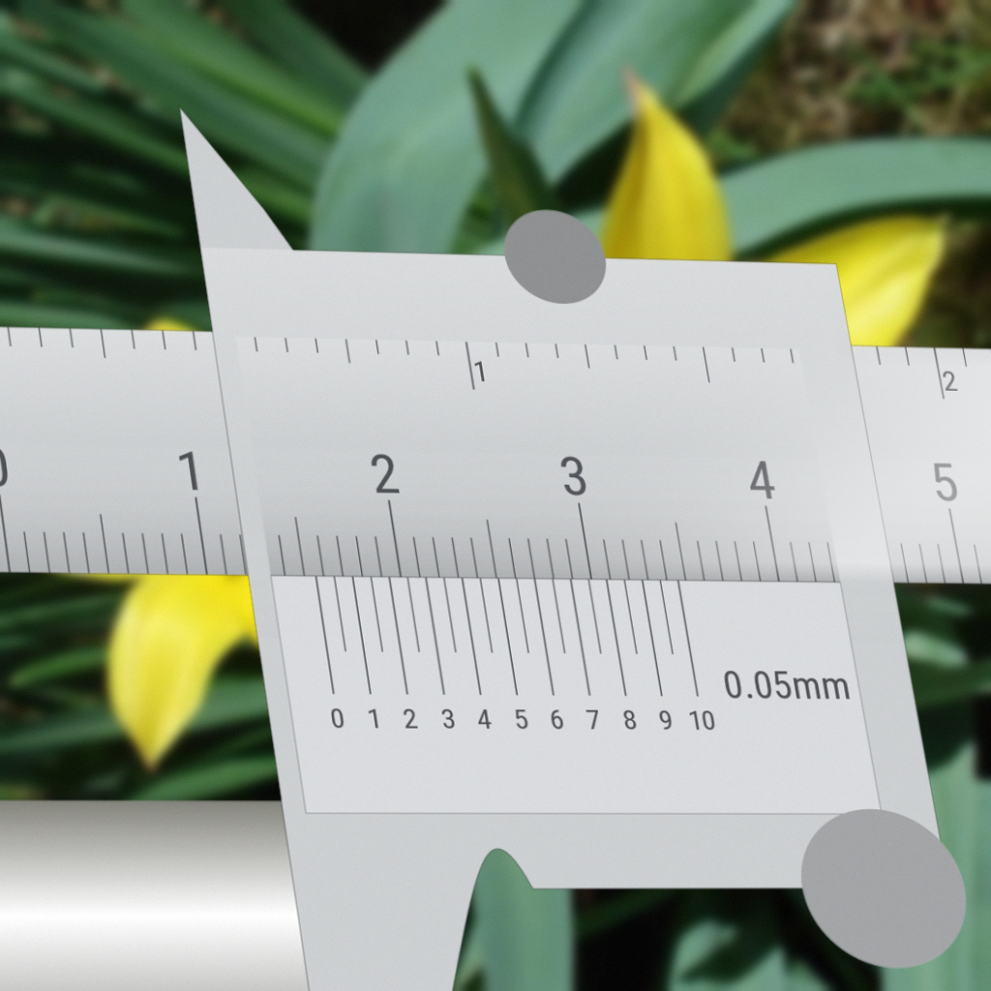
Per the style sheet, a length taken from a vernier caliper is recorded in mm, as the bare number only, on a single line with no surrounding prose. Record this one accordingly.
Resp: 15.6
